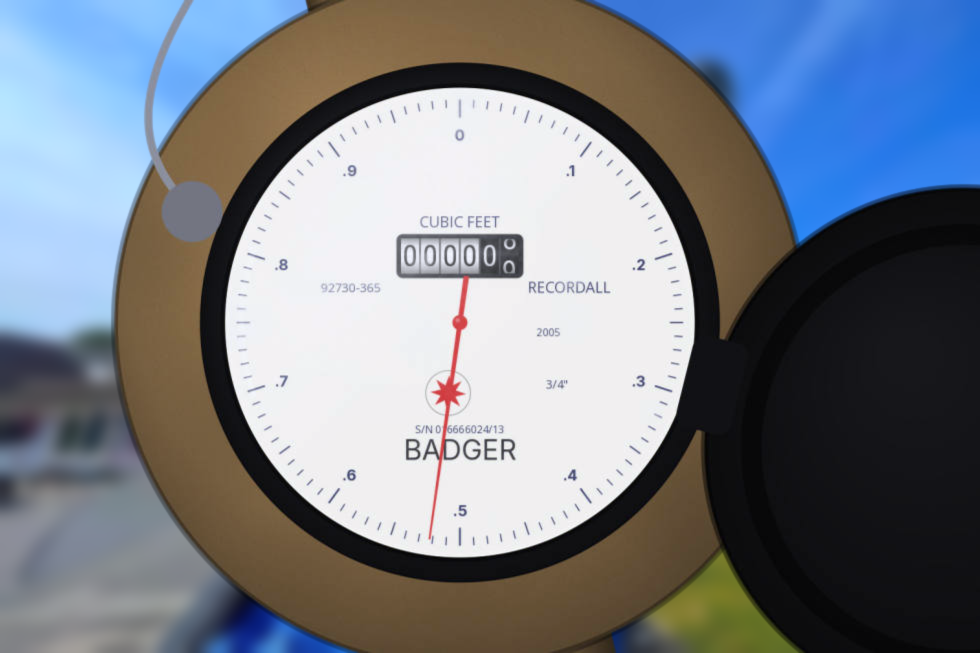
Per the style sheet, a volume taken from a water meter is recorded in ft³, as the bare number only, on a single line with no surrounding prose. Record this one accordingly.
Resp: 8.52
